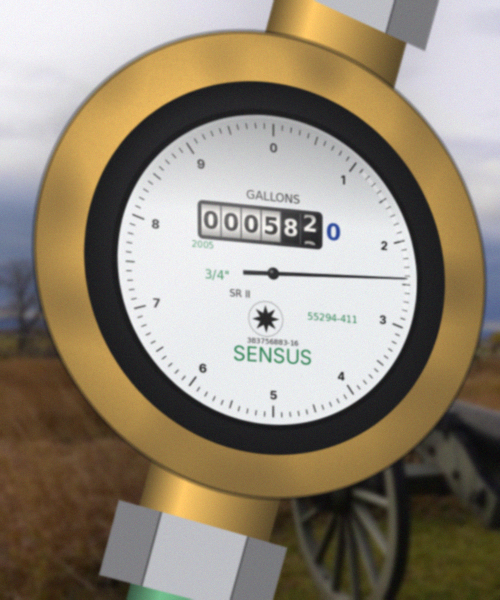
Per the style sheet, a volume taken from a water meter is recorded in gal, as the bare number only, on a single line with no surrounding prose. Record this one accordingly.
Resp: 5822.4
